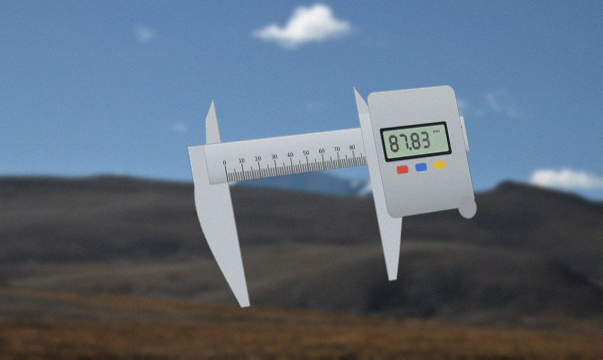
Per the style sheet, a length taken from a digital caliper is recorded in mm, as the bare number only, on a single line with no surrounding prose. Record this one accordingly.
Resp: 87.83
